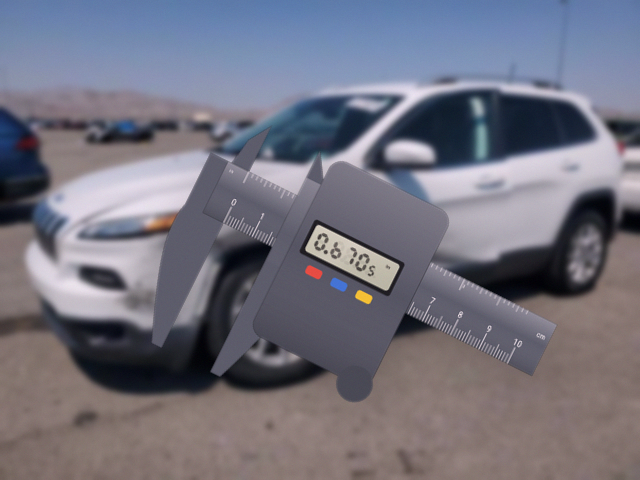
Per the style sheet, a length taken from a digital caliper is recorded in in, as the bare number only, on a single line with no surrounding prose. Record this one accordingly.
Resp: 0.6705
